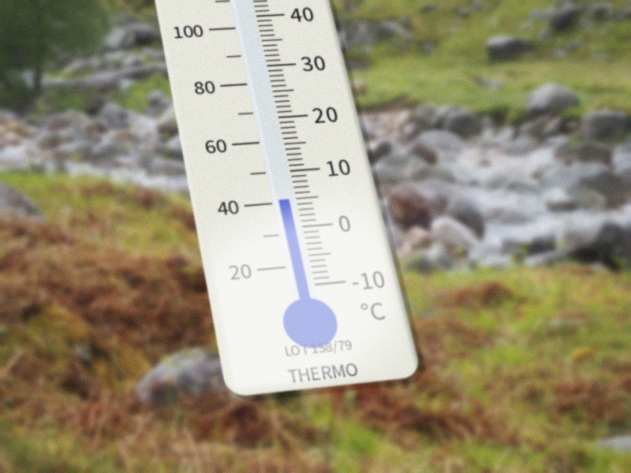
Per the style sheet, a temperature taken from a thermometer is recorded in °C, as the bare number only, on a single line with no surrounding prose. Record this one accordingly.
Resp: 5
